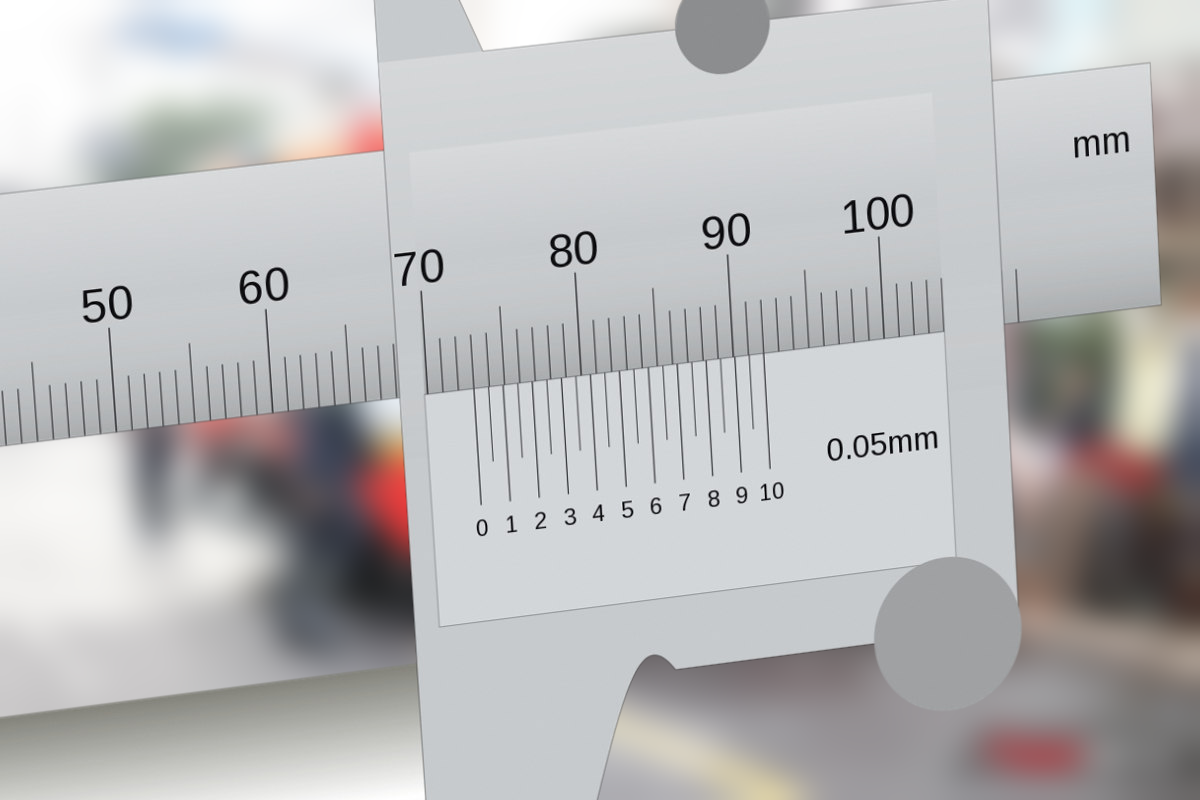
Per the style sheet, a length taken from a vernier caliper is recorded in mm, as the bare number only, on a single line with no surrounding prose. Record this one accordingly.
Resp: 73.0
